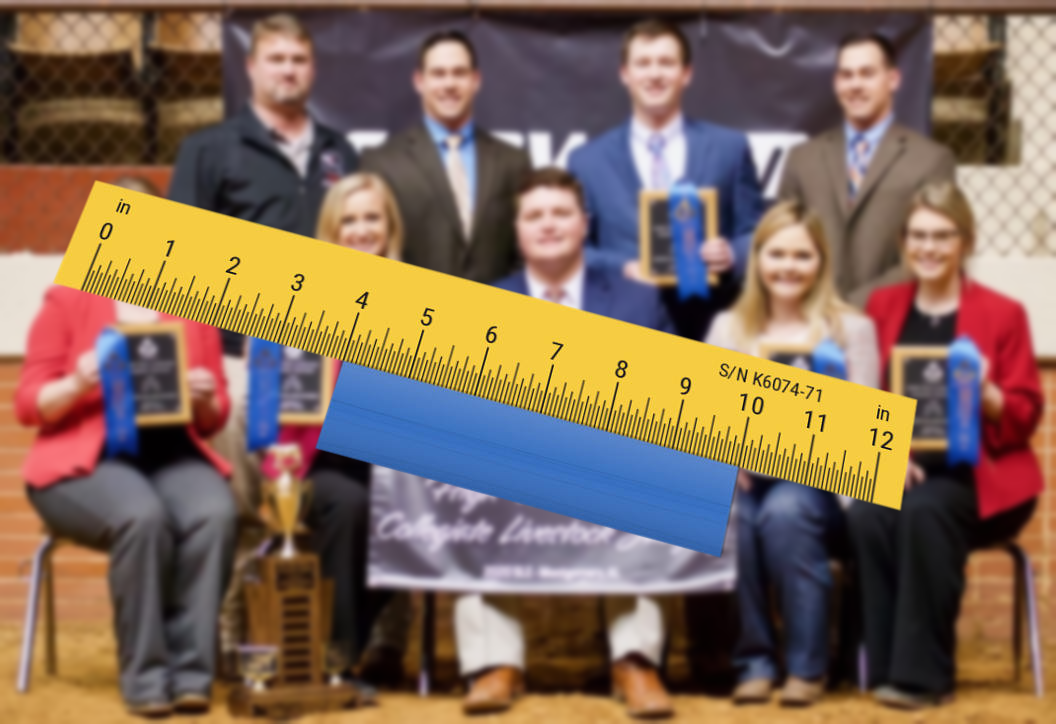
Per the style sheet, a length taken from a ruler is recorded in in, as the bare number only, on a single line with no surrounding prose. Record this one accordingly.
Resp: 6
